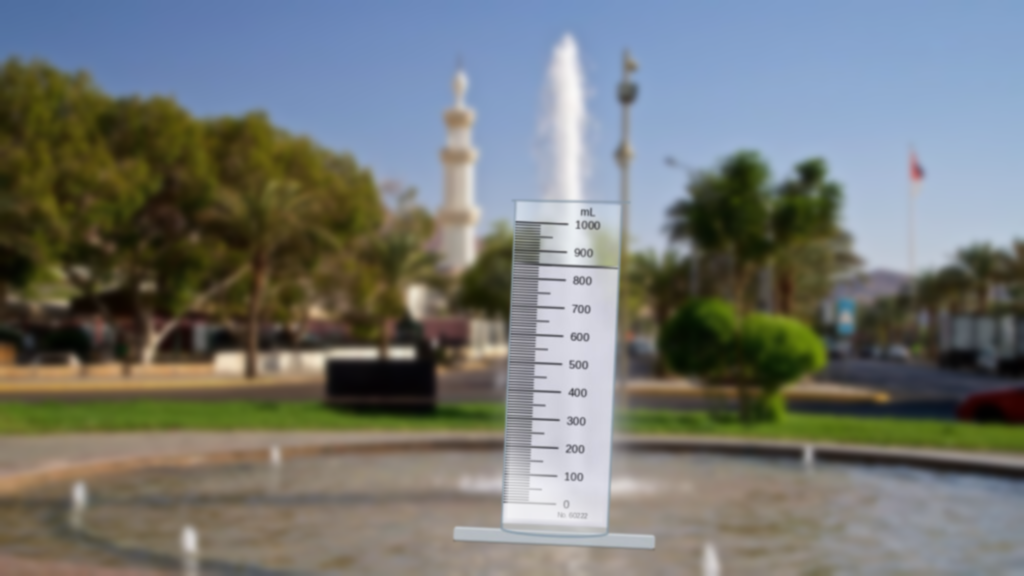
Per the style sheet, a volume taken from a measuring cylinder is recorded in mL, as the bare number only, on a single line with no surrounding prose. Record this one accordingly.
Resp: 850
